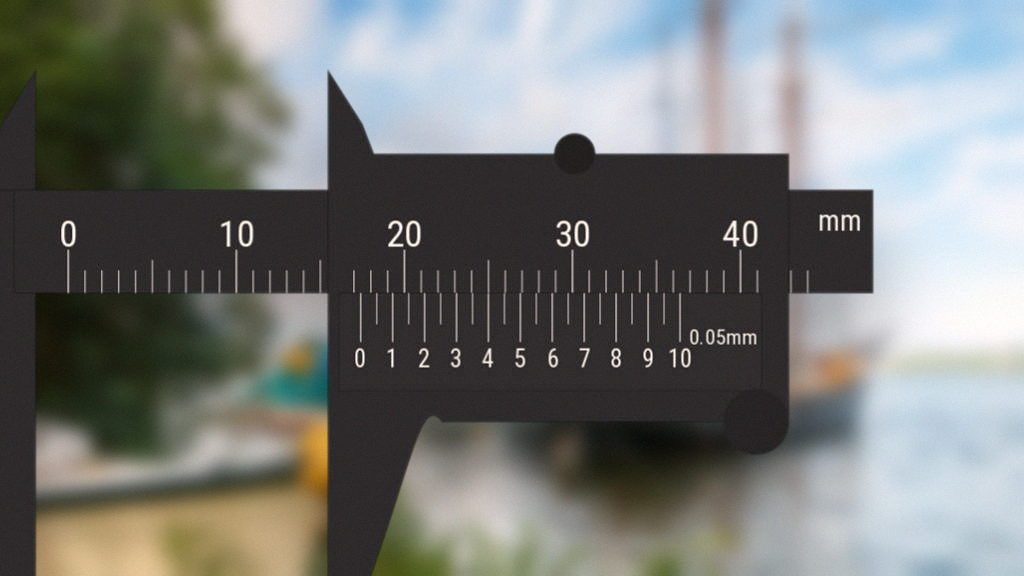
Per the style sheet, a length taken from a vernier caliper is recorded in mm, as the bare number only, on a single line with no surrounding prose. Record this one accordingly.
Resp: 17.4
